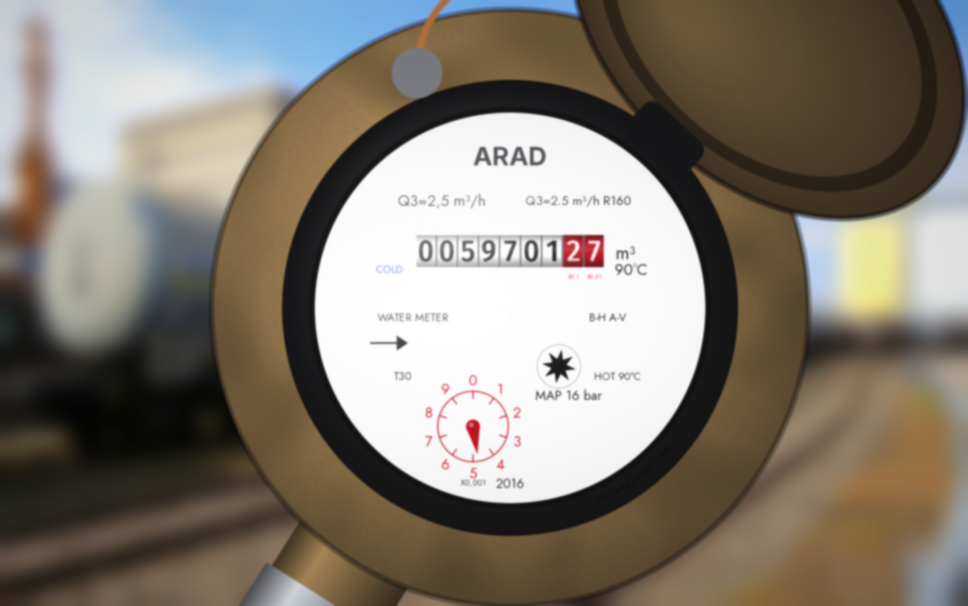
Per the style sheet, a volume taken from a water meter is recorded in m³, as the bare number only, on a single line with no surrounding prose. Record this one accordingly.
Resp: 59701.274
